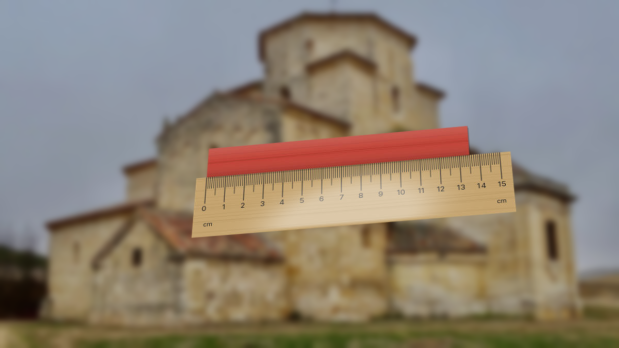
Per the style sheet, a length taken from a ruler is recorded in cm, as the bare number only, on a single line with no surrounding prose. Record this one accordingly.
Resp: 13.5
